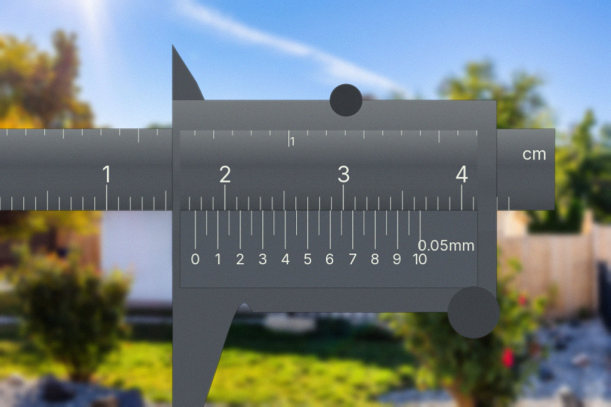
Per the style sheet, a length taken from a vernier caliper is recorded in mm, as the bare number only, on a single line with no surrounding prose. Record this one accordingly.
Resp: 17.5
